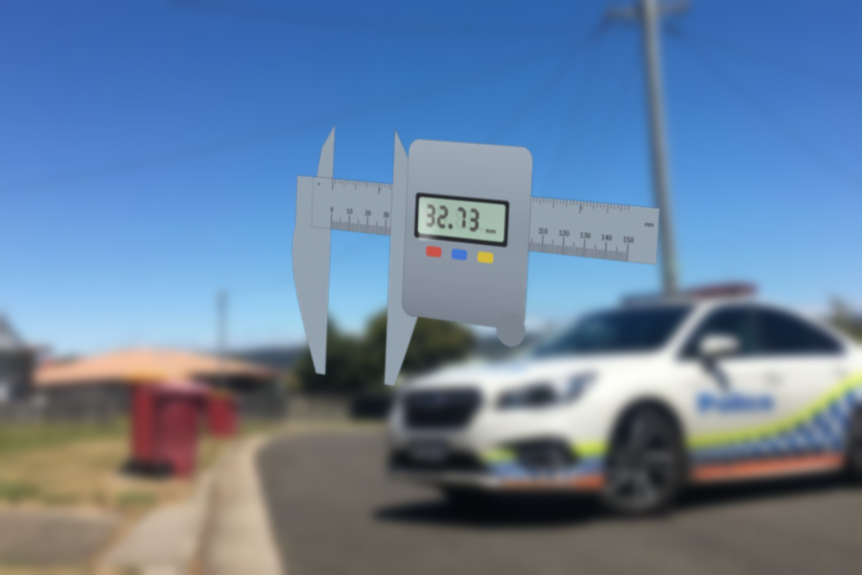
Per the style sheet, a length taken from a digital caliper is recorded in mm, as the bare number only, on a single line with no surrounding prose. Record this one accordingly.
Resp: 32.73
